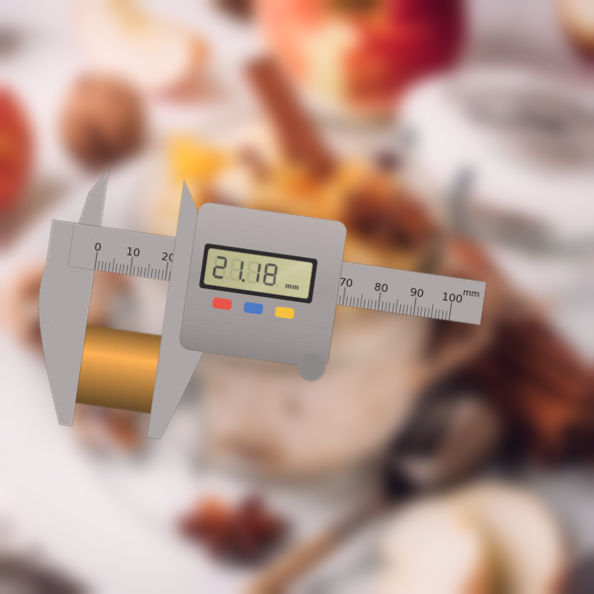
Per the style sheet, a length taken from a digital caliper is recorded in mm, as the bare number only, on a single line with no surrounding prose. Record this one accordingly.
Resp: 21.18
